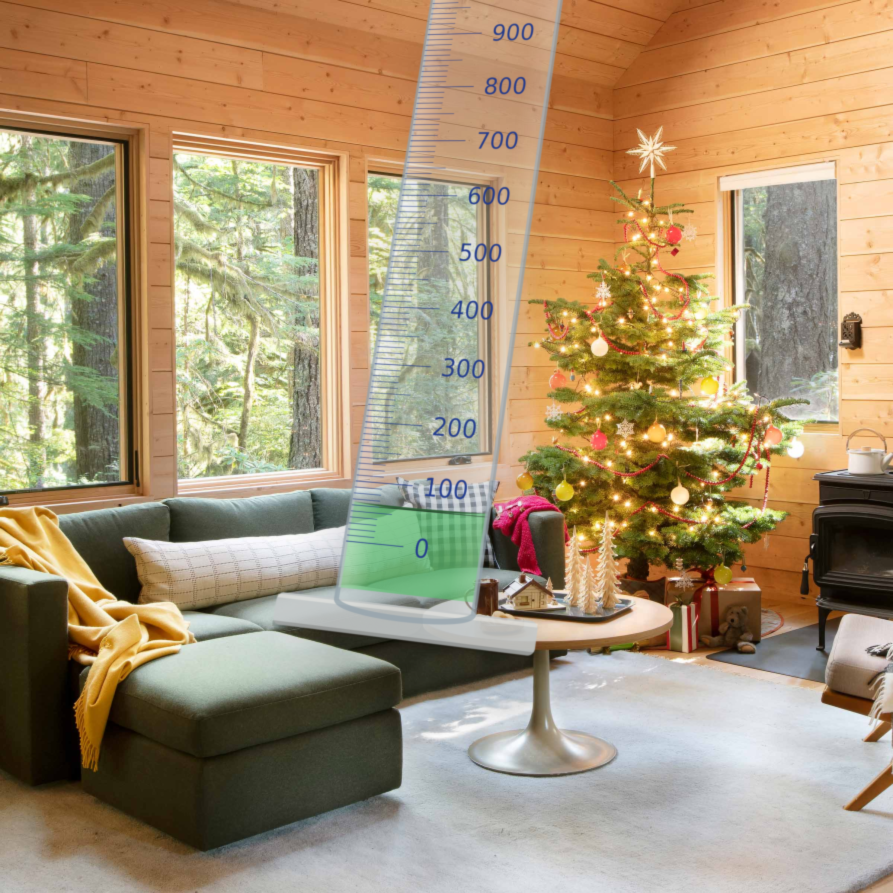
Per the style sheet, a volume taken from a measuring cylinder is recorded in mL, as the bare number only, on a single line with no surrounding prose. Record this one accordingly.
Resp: 60
